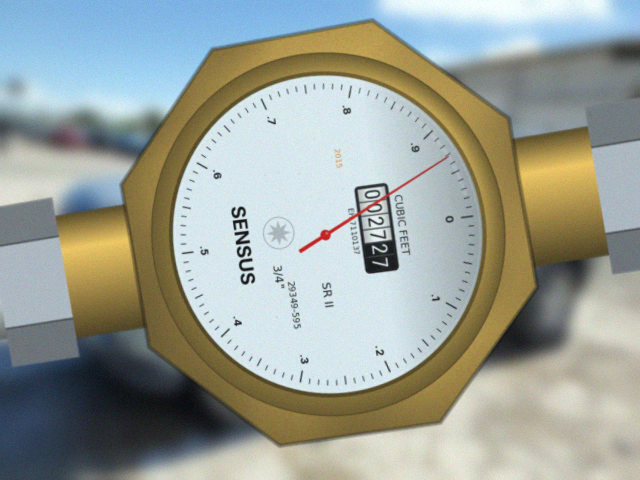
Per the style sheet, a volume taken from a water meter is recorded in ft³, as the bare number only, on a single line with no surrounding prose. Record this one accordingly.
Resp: 2726.93
